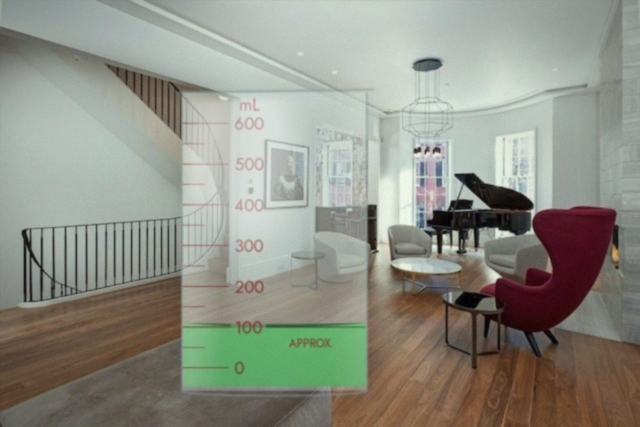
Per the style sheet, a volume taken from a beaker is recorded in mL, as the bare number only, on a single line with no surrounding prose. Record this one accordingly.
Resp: 100
